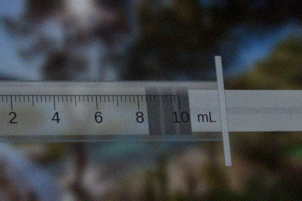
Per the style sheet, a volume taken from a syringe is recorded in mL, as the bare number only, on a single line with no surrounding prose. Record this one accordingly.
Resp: 8.4
